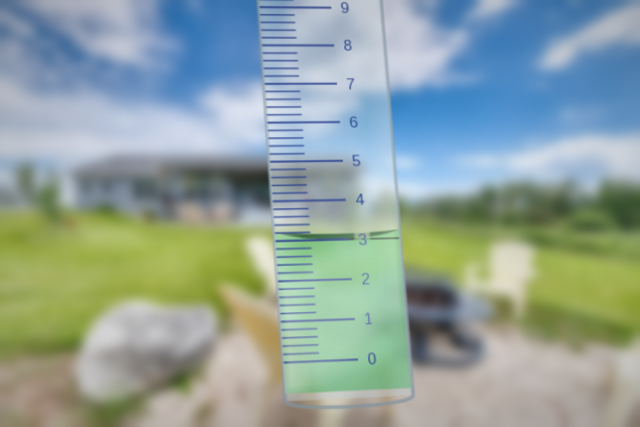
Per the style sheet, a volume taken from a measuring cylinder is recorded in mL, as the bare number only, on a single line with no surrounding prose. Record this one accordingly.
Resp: 3
